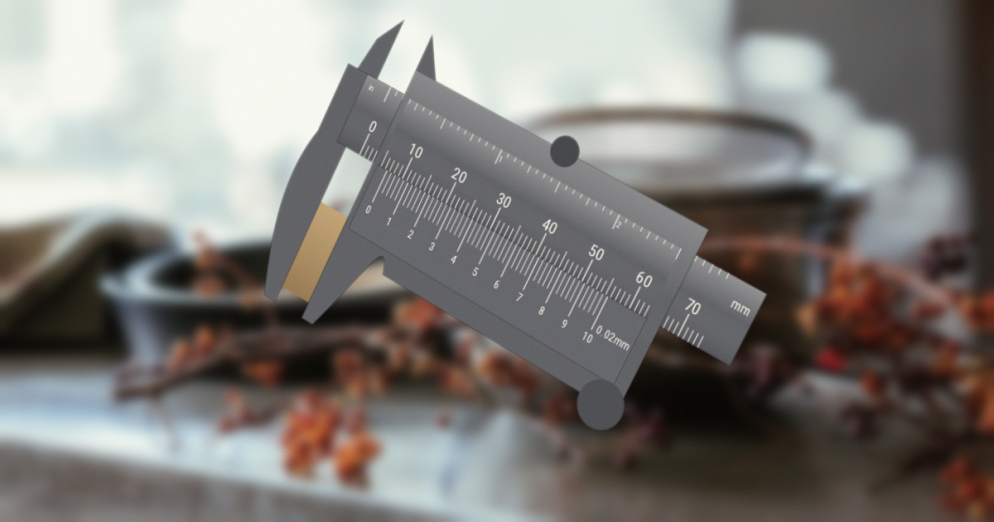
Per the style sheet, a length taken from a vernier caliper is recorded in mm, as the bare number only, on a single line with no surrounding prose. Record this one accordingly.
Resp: 6.5
